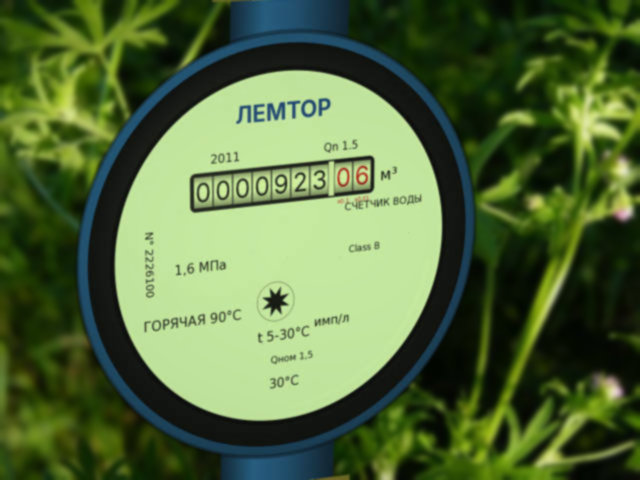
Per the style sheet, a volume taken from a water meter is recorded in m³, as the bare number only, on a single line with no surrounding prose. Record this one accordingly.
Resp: 923.06
